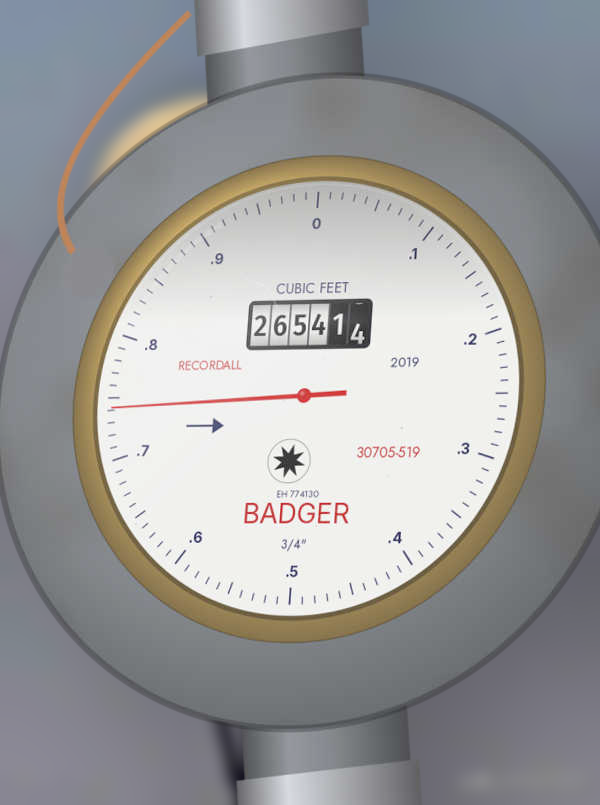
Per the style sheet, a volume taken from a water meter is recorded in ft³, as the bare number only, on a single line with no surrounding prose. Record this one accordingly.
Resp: 265413.74
